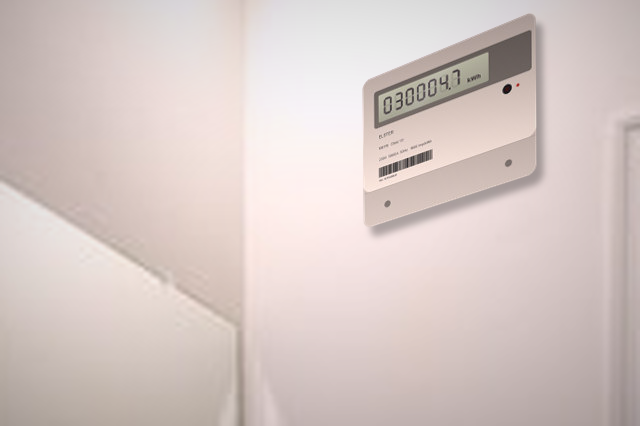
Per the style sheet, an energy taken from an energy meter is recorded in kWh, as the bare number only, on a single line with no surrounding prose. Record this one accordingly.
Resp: 30004.7
